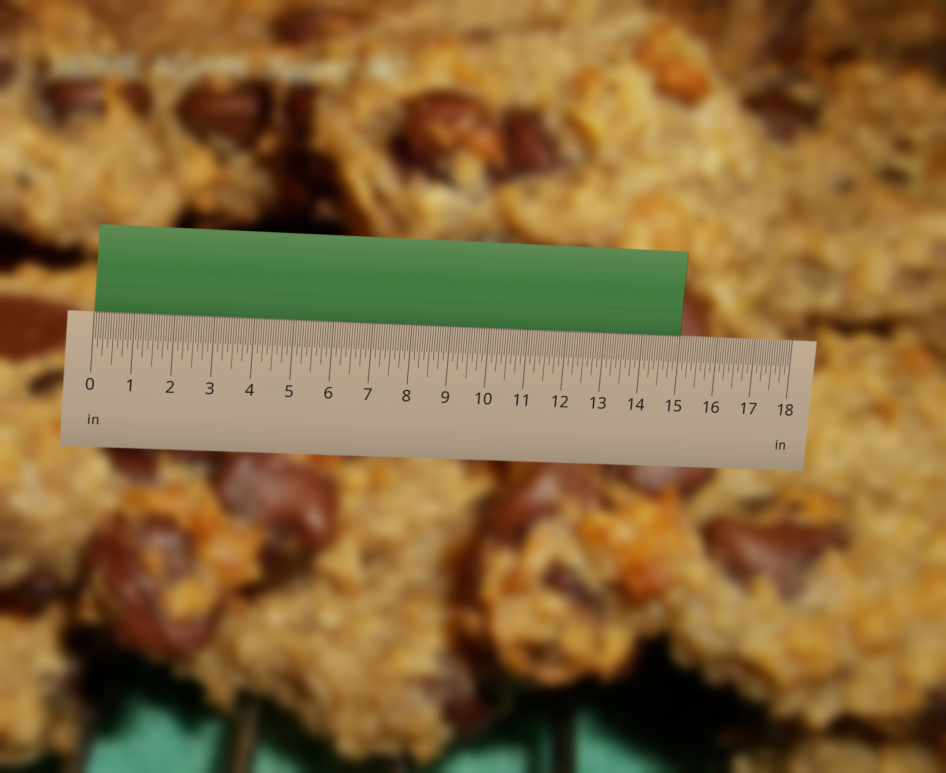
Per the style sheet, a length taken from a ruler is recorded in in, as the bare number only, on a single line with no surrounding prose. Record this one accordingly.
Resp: 15
